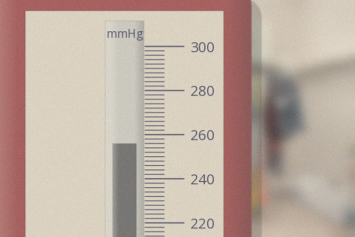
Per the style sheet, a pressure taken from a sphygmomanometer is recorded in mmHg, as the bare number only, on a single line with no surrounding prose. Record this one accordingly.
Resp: 256
